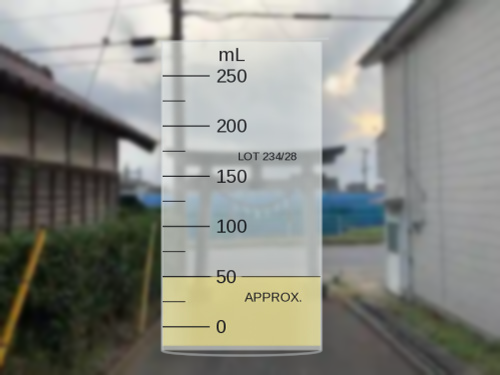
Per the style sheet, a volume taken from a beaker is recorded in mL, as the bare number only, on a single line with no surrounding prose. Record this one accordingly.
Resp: 50
